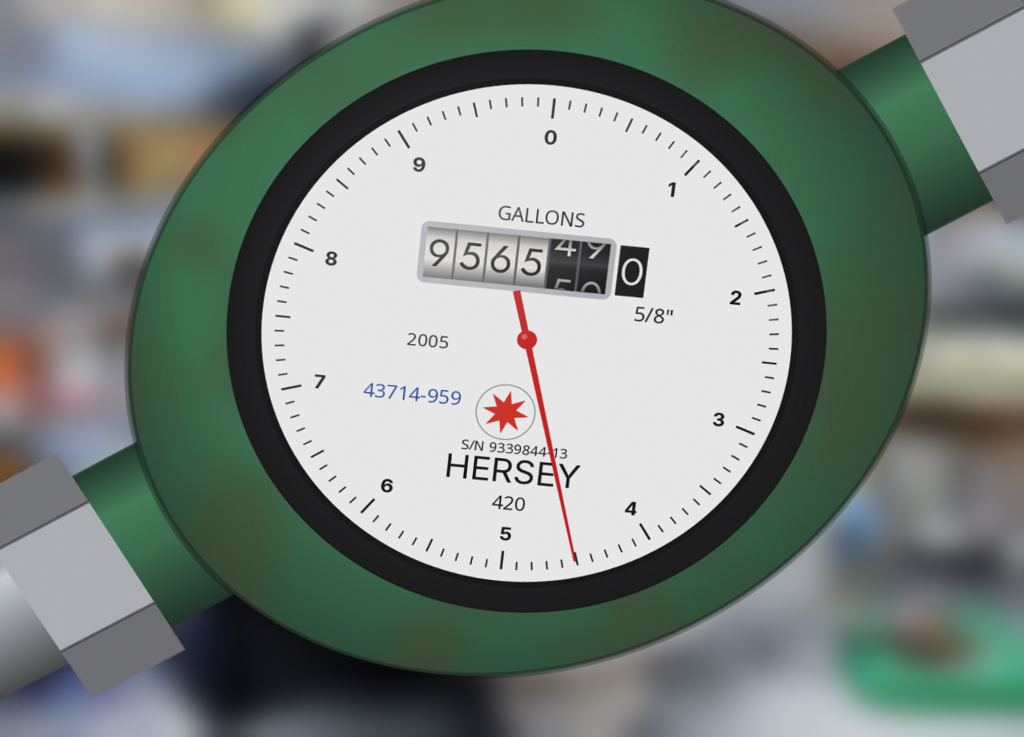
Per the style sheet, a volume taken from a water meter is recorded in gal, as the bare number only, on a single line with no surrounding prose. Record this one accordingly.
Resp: 9565494.5
